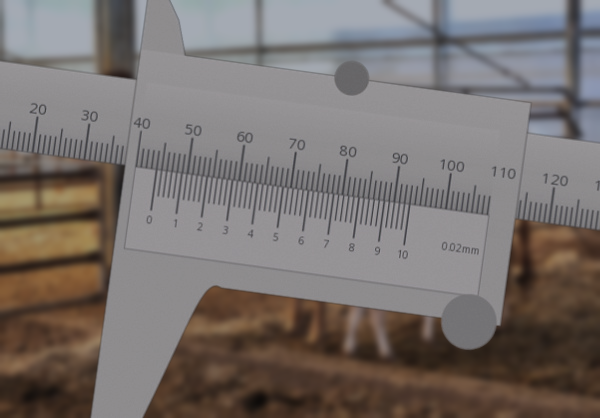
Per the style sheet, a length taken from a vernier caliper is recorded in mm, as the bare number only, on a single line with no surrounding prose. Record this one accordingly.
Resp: 44.0
